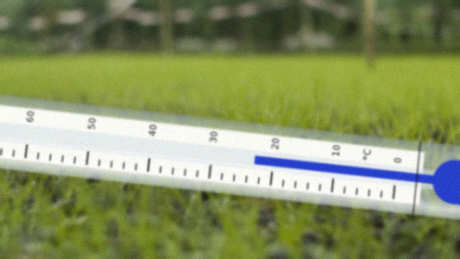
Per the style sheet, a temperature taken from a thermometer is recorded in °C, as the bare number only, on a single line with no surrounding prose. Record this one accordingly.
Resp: 23
